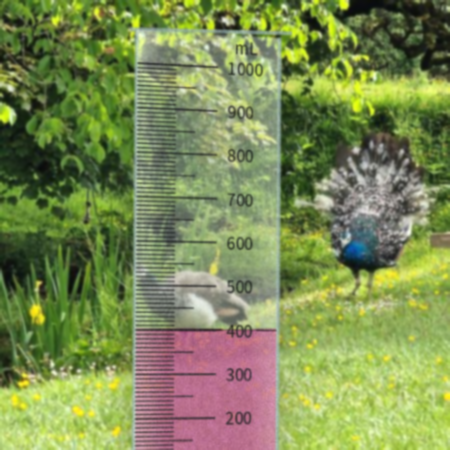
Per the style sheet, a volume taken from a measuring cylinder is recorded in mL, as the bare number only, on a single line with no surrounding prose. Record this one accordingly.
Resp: 400
